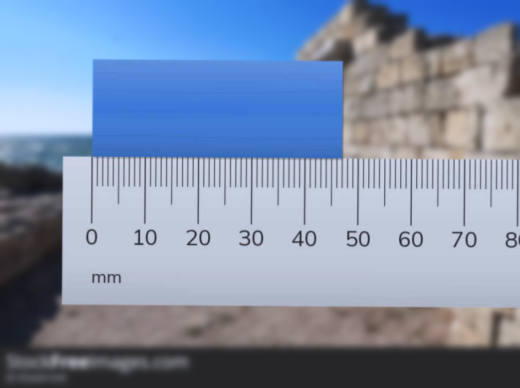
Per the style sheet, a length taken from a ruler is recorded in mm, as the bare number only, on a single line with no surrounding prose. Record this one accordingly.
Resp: 47
